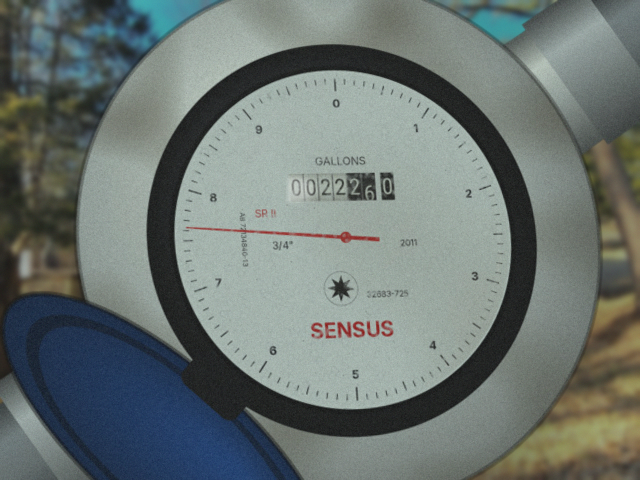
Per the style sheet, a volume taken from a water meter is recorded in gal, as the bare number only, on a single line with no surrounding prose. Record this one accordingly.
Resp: 22257.6
